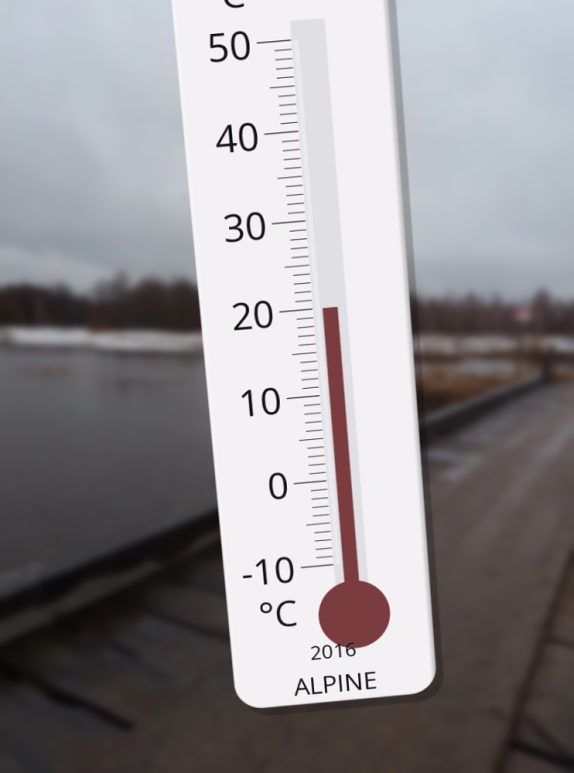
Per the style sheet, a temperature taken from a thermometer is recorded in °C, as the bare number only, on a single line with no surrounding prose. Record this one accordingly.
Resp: 20
